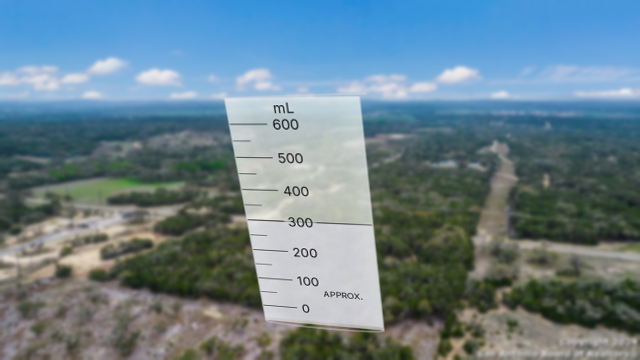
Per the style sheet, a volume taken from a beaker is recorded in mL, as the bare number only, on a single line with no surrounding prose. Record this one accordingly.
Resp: 300
